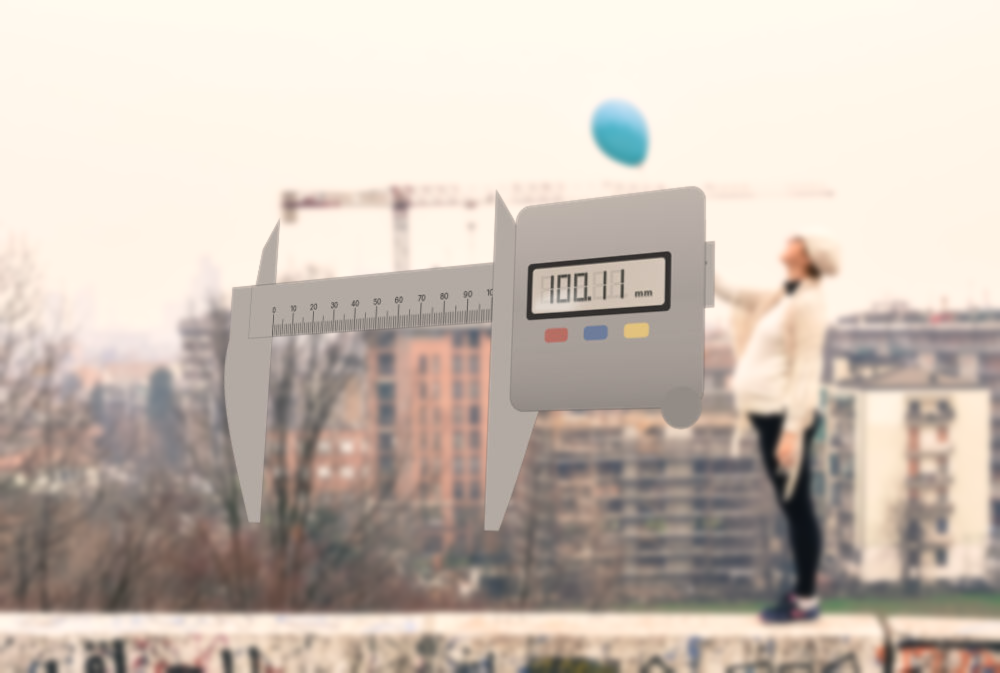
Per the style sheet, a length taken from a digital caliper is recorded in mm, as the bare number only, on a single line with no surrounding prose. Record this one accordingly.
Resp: 100.11
